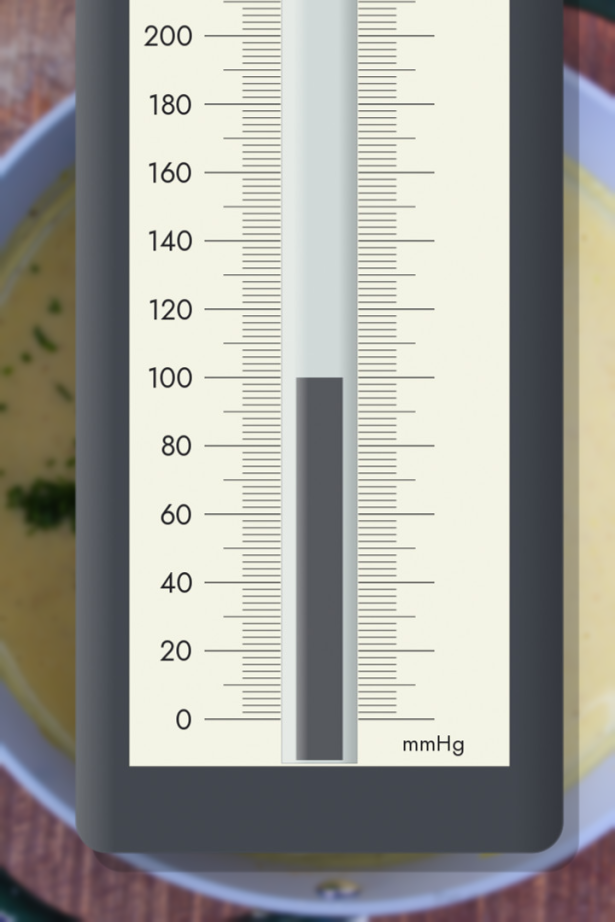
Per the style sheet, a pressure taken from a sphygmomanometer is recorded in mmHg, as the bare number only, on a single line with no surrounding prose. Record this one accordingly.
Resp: 100
